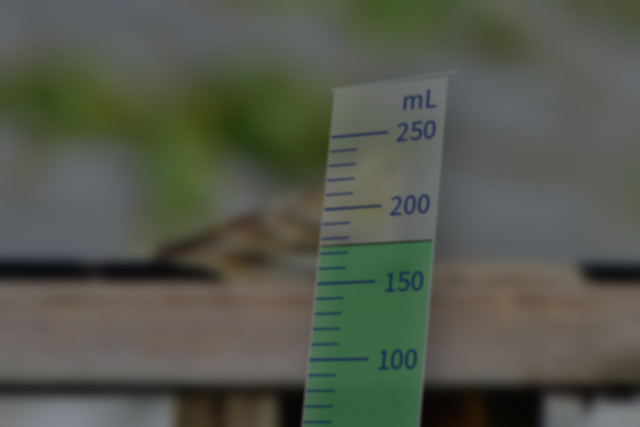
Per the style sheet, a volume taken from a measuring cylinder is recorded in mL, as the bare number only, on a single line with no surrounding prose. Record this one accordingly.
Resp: 175
